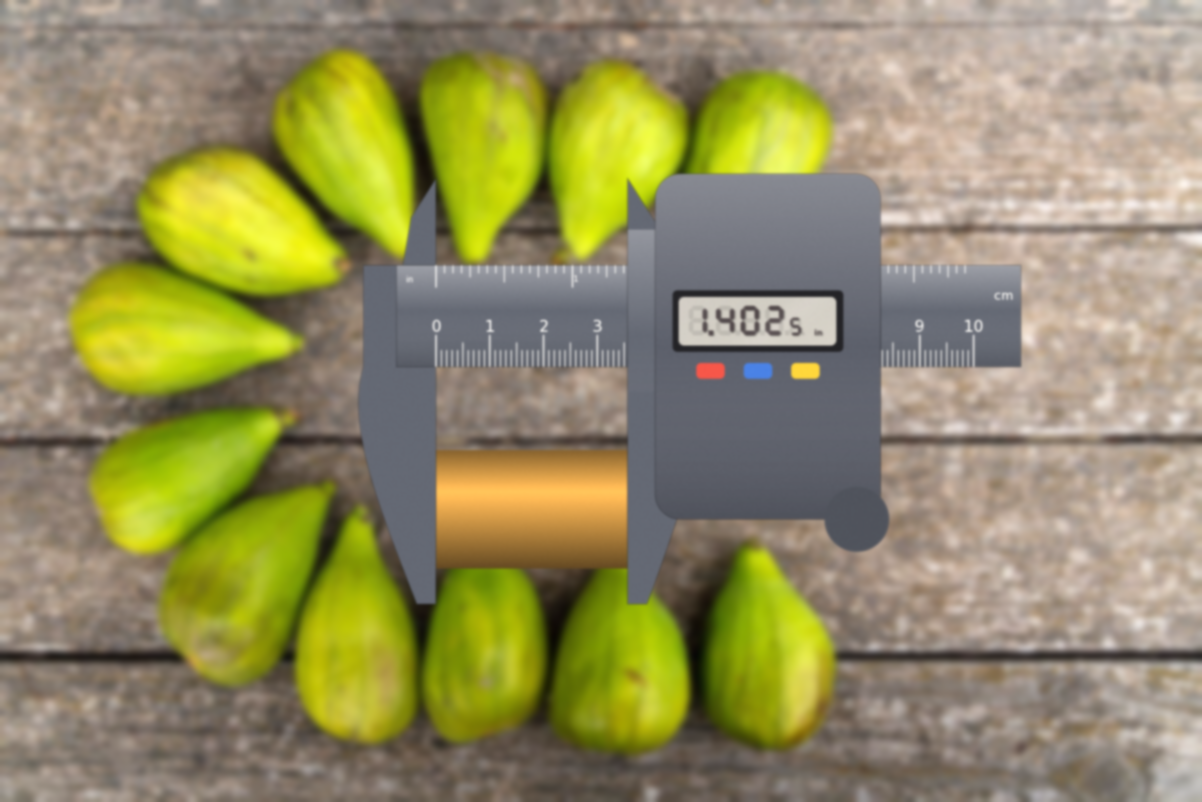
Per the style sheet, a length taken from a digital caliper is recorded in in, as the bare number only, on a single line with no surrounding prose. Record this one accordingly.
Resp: 1.4025
